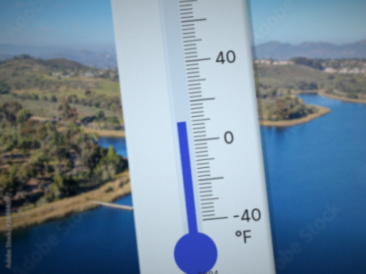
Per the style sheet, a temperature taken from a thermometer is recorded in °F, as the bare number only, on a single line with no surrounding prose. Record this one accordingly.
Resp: 10
